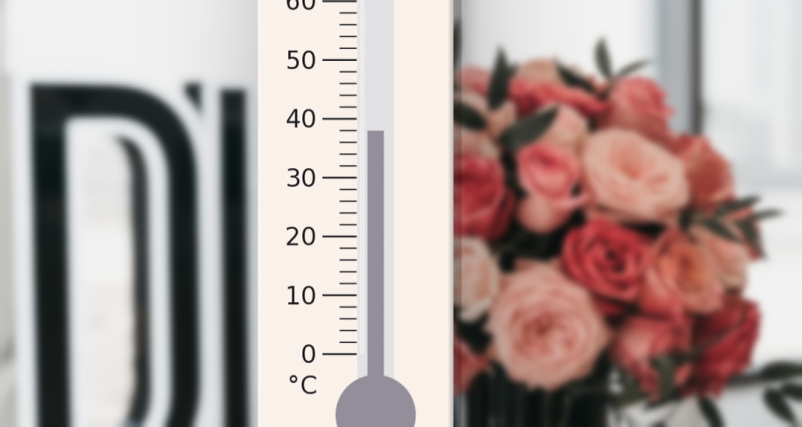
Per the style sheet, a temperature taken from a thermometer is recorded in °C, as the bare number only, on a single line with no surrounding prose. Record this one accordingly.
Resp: 38
